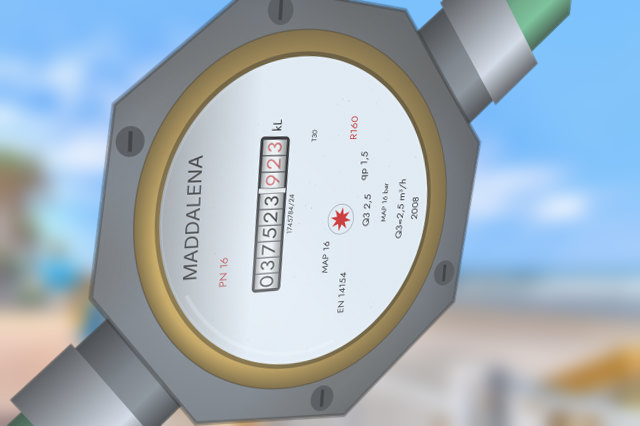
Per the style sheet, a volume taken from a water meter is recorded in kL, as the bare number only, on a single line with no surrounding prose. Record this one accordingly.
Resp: 37523.923
